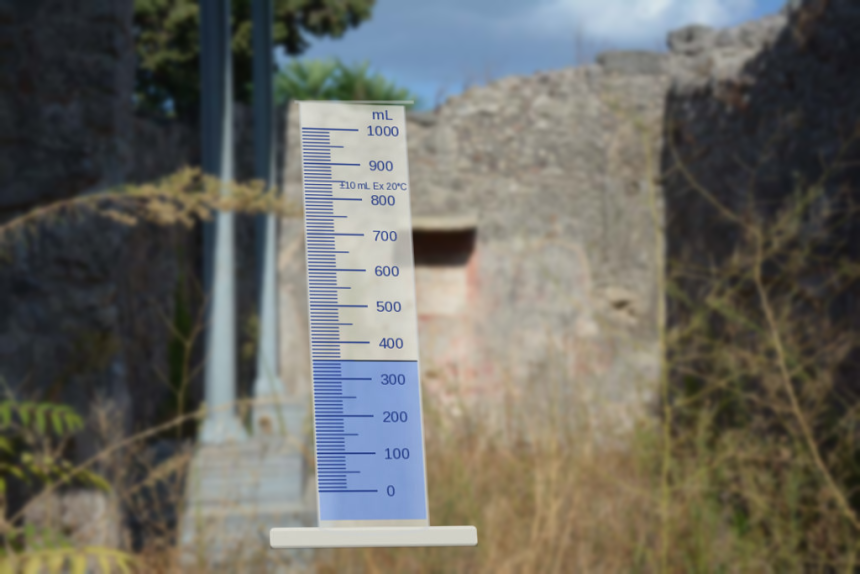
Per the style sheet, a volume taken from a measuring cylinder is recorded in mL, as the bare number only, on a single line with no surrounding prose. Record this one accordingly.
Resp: 350
